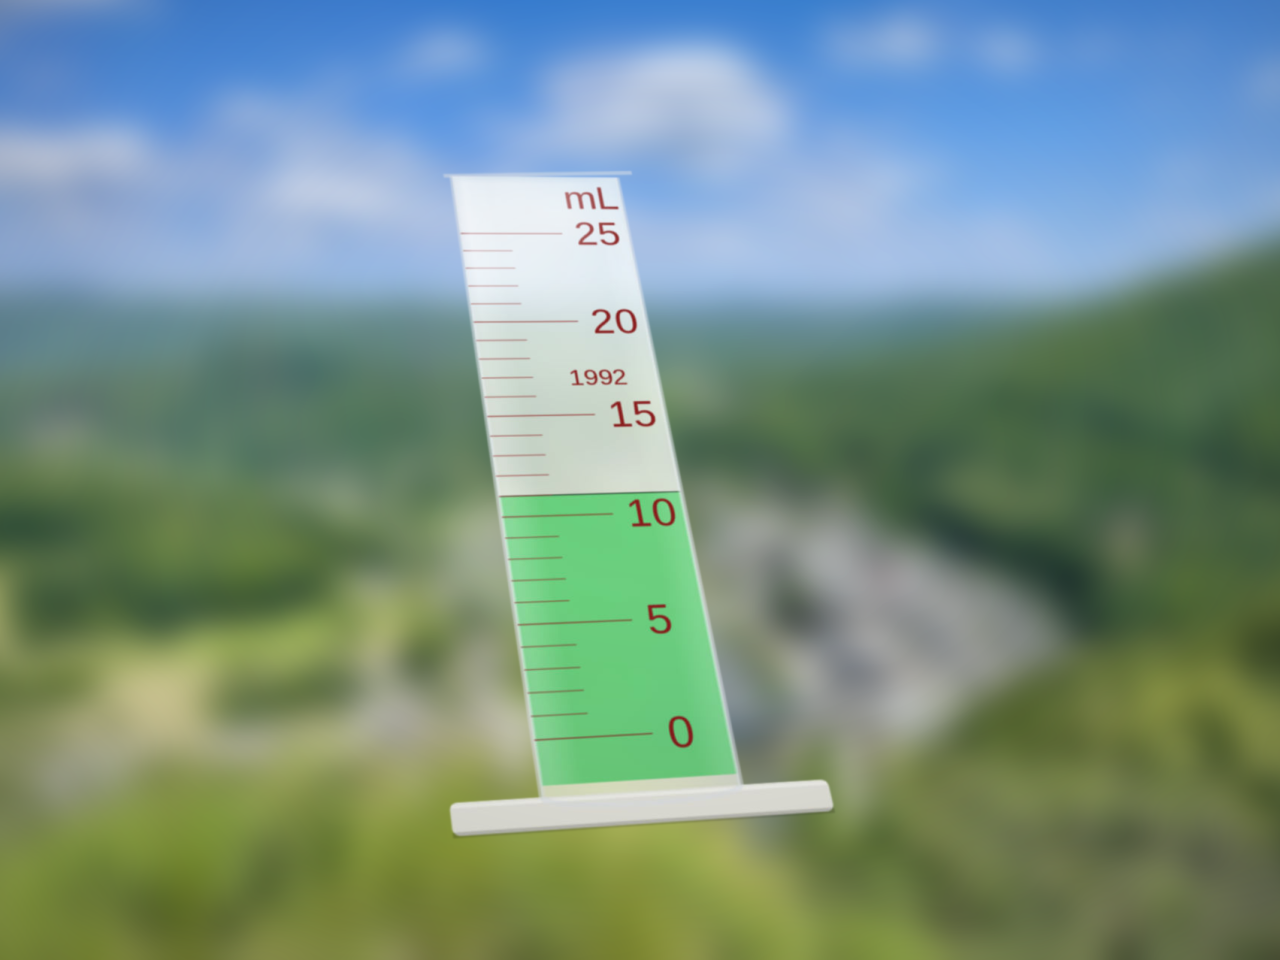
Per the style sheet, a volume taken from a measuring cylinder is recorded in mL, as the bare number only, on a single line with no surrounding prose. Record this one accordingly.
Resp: 11
